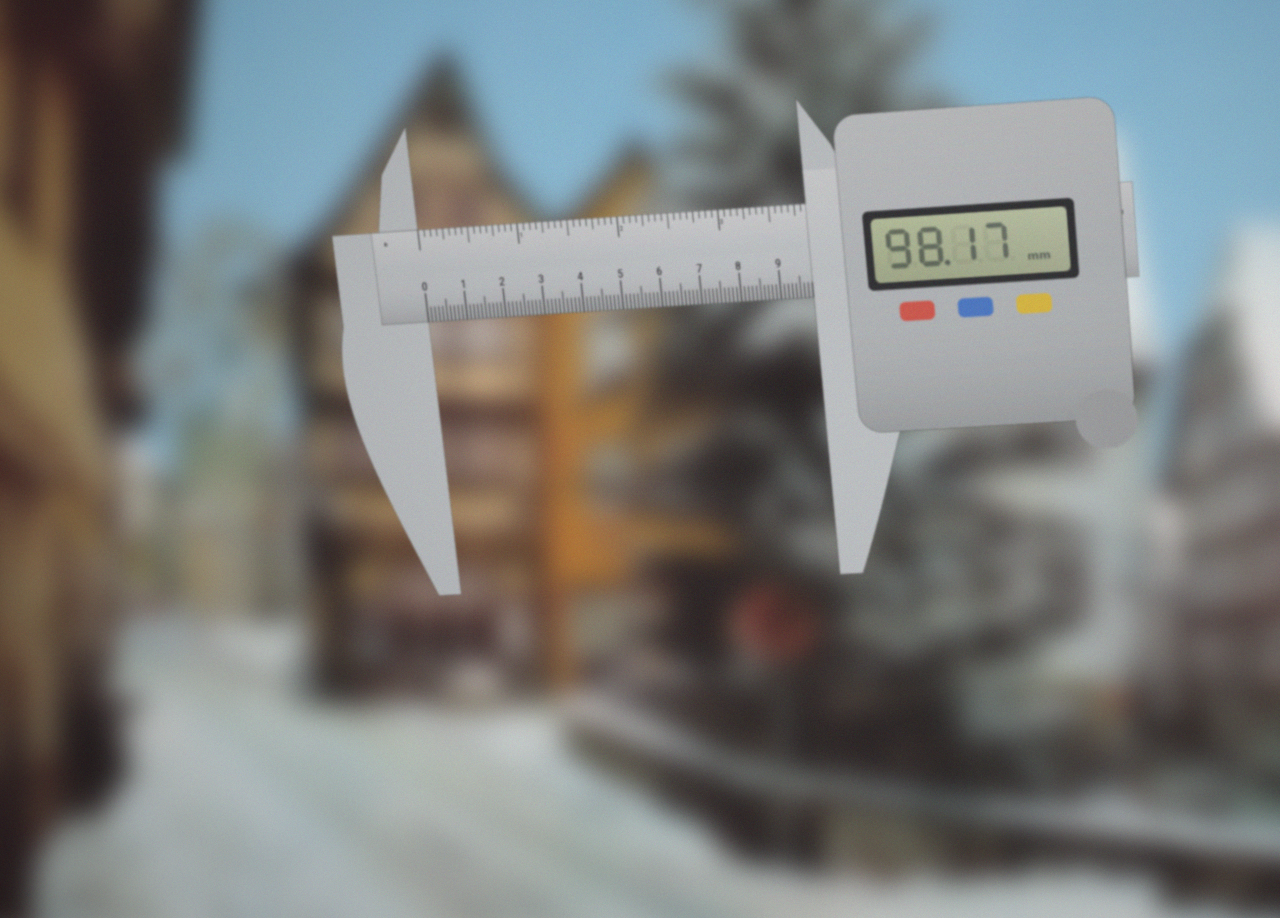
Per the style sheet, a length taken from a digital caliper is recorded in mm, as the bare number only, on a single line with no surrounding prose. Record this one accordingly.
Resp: 98.17
